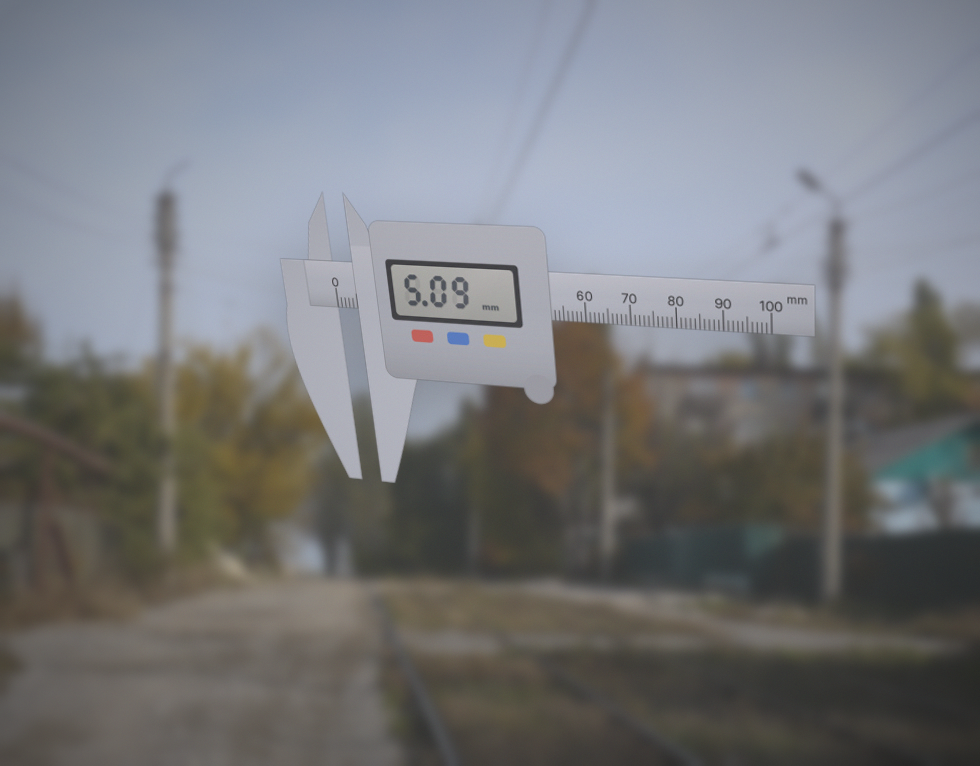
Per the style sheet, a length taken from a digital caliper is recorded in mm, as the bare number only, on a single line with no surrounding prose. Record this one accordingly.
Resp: 5.09
